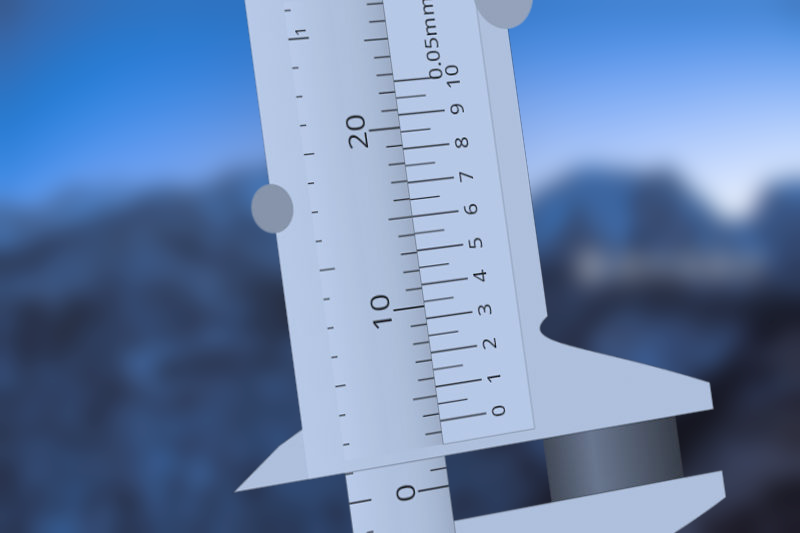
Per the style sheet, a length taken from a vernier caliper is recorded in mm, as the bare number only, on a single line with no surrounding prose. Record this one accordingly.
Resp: 3.6
